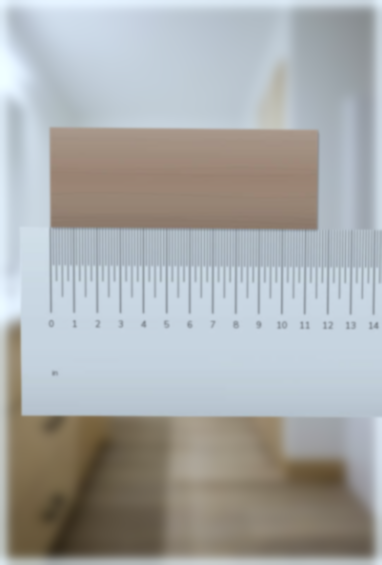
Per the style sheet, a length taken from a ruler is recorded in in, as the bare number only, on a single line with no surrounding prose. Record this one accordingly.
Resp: 11.5
